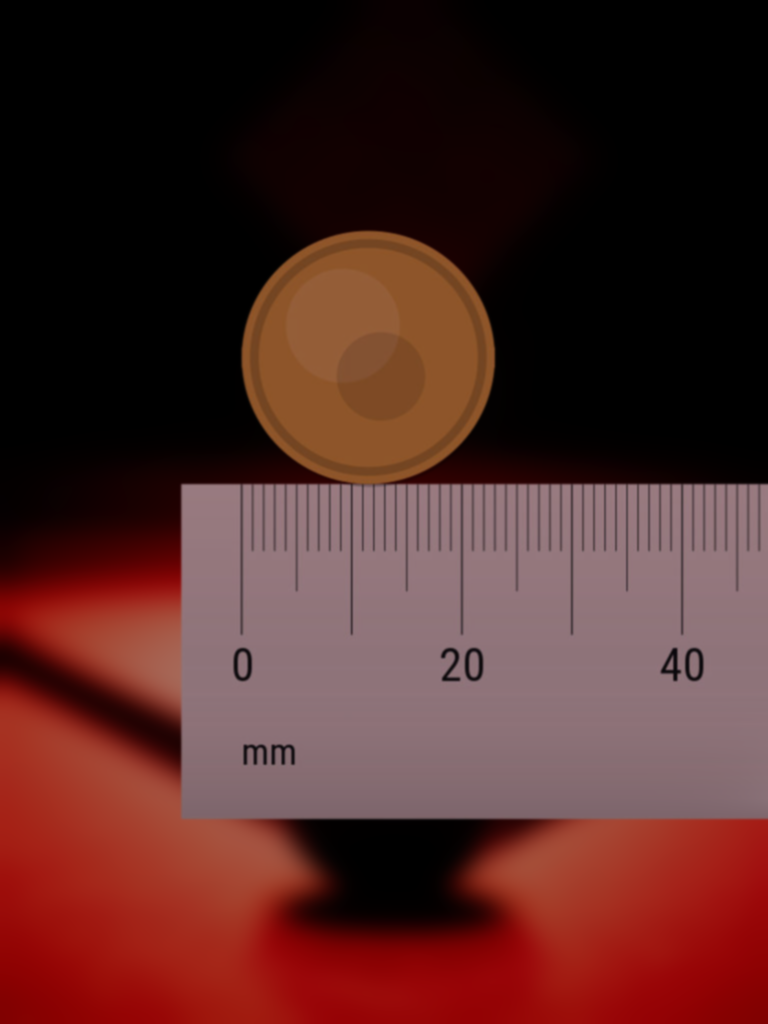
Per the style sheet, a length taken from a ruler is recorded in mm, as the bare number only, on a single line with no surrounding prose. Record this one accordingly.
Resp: 23
